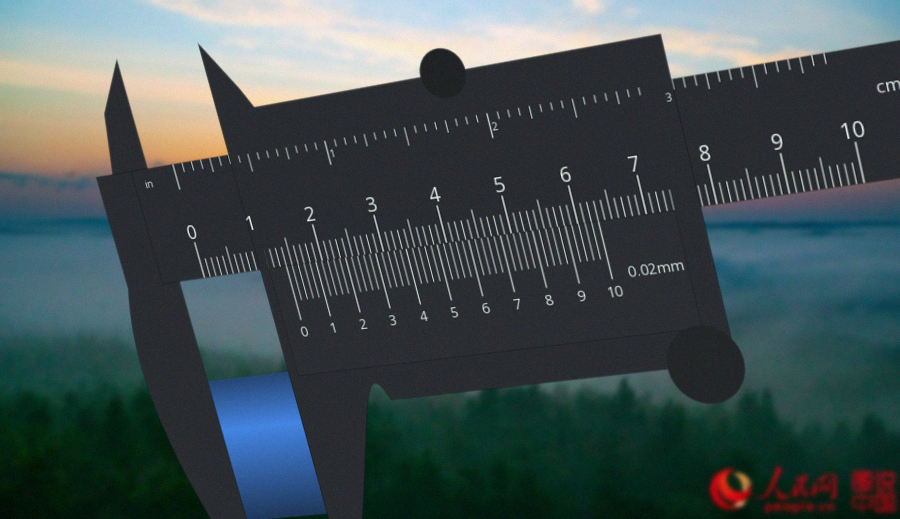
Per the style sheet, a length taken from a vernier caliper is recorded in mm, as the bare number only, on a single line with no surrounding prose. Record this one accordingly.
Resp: 14.0
